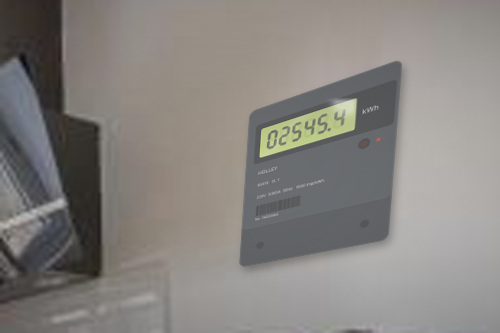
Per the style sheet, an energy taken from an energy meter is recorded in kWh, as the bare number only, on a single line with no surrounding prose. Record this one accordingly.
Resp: 2545.4
